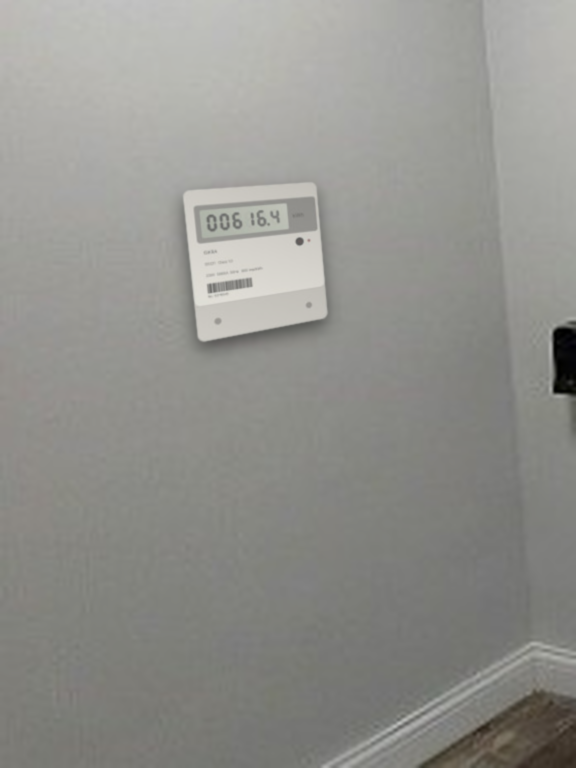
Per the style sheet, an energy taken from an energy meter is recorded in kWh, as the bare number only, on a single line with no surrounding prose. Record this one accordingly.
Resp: 616.4
